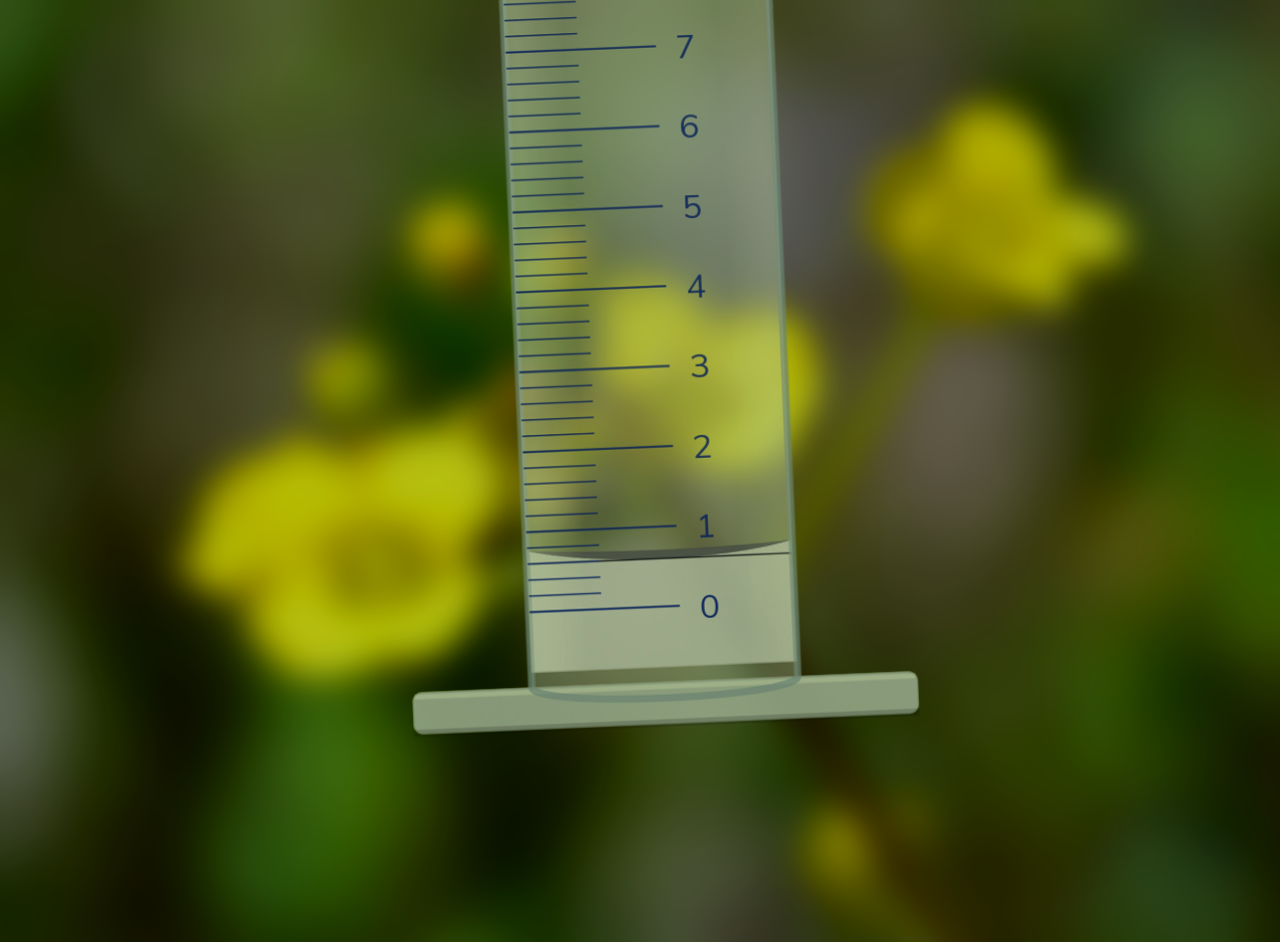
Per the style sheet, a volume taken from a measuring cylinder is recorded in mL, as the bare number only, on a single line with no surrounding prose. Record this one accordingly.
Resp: 0.6
